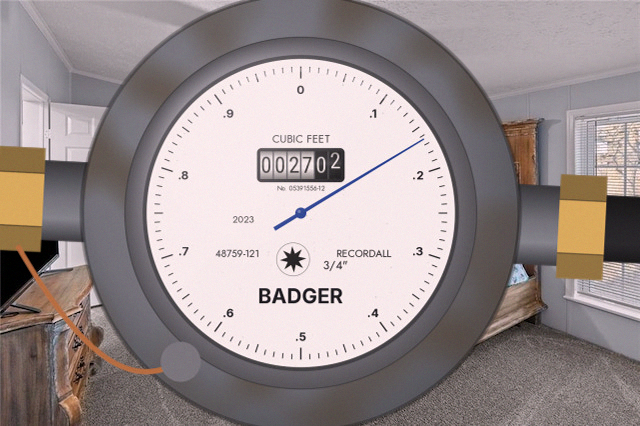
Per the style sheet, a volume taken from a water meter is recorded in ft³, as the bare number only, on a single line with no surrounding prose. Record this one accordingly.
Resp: 2702.16
